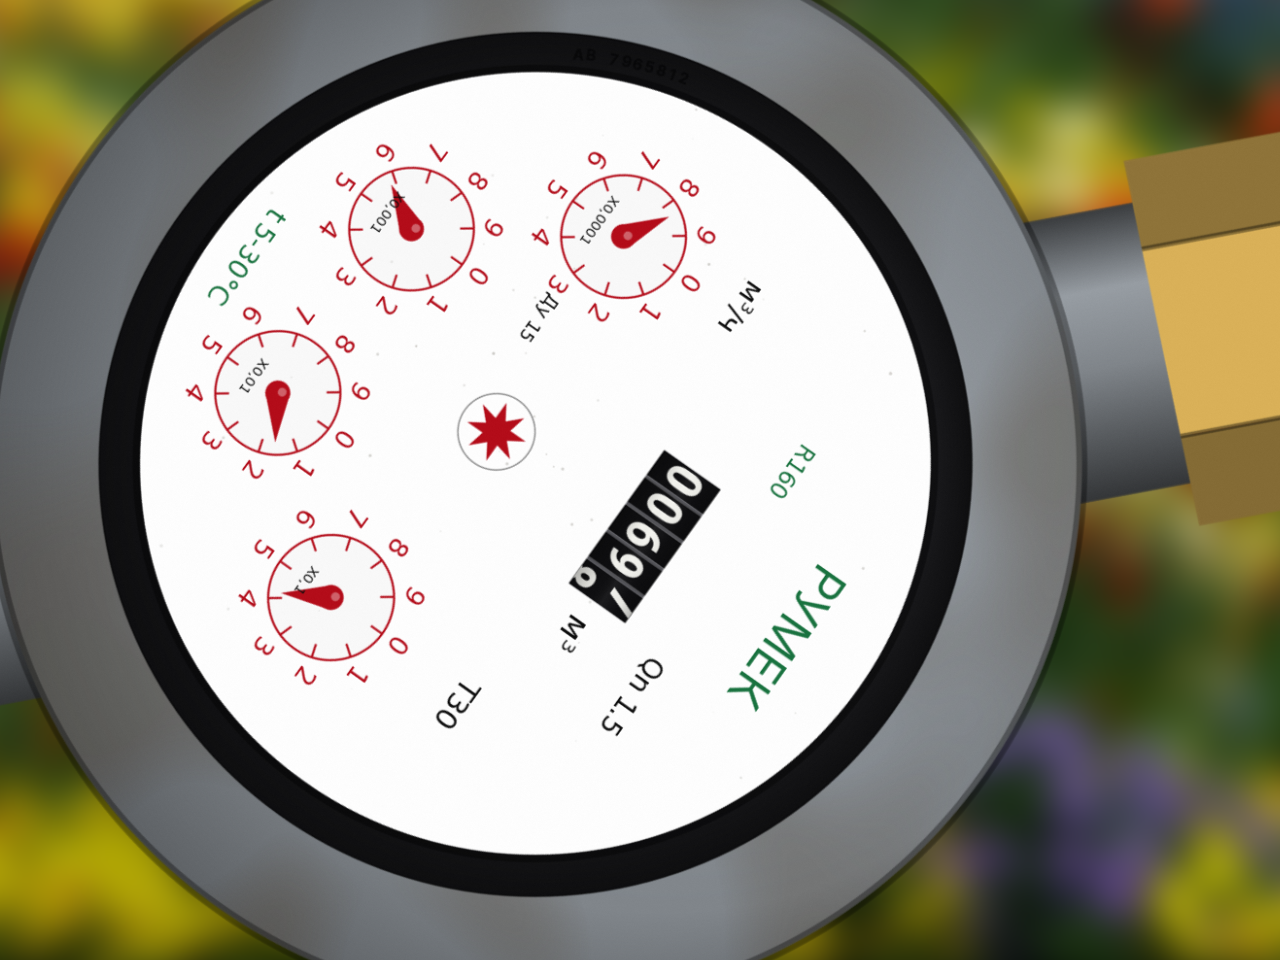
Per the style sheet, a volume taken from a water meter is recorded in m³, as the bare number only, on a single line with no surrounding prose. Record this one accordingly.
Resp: 697.4158
